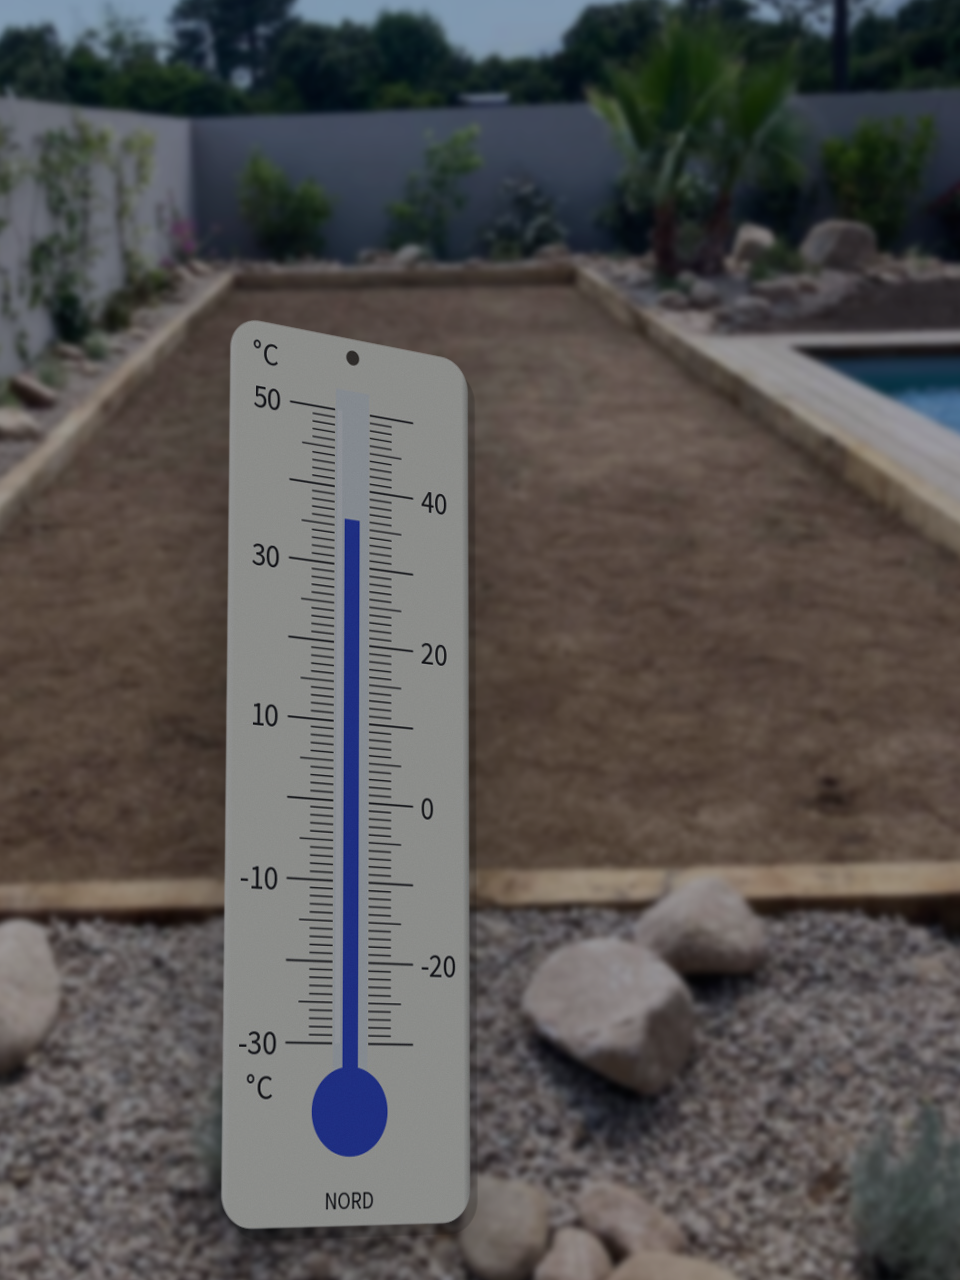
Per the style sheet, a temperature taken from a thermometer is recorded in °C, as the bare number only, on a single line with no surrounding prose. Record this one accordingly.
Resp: 36
